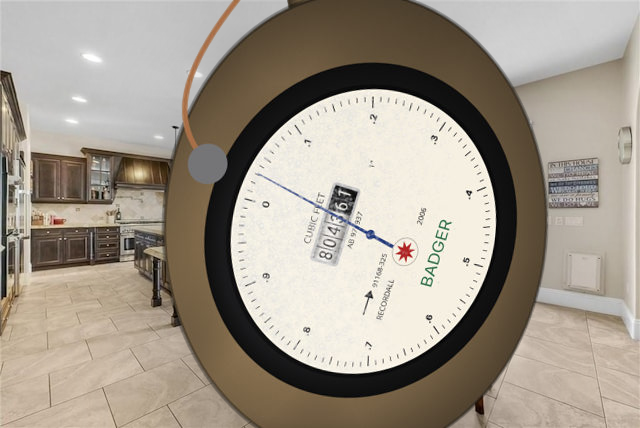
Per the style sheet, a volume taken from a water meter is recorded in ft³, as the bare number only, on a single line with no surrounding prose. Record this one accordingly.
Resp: 804361.03
